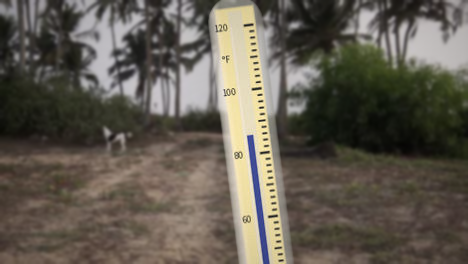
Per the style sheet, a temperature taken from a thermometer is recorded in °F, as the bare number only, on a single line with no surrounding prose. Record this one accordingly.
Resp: 86
